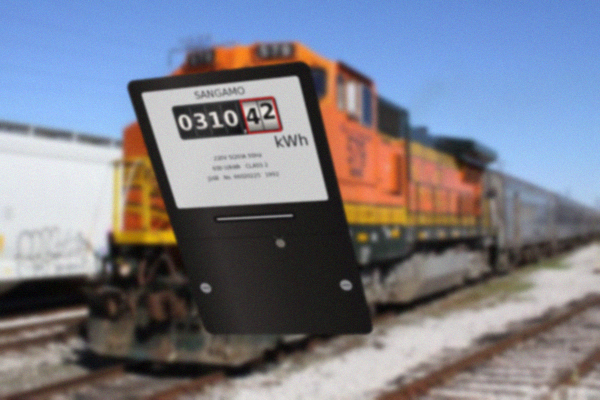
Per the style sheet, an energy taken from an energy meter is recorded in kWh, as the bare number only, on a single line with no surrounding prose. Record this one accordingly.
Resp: 310.42
